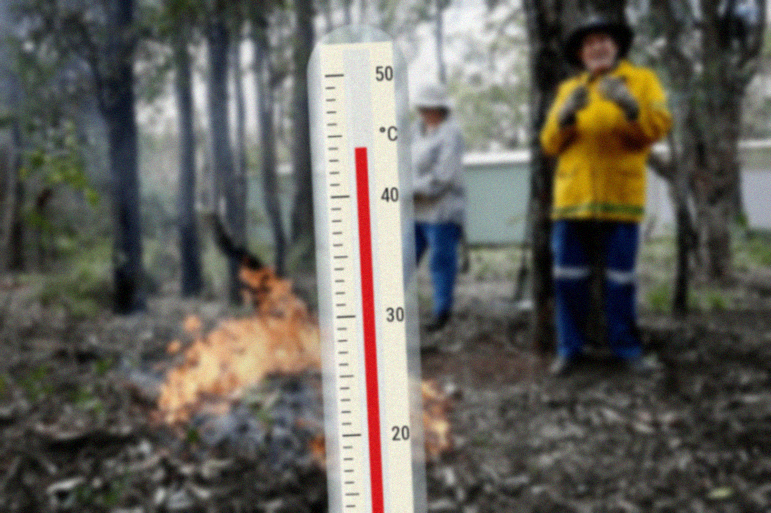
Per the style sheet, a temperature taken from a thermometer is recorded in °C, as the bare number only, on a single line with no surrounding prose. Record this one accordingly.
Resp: 44
